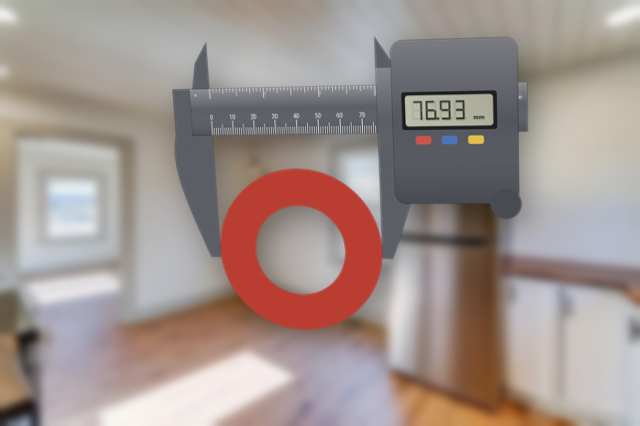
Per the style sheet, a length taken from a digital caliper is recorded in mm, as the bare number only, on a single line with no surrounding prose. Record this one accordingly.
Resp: 76.93
